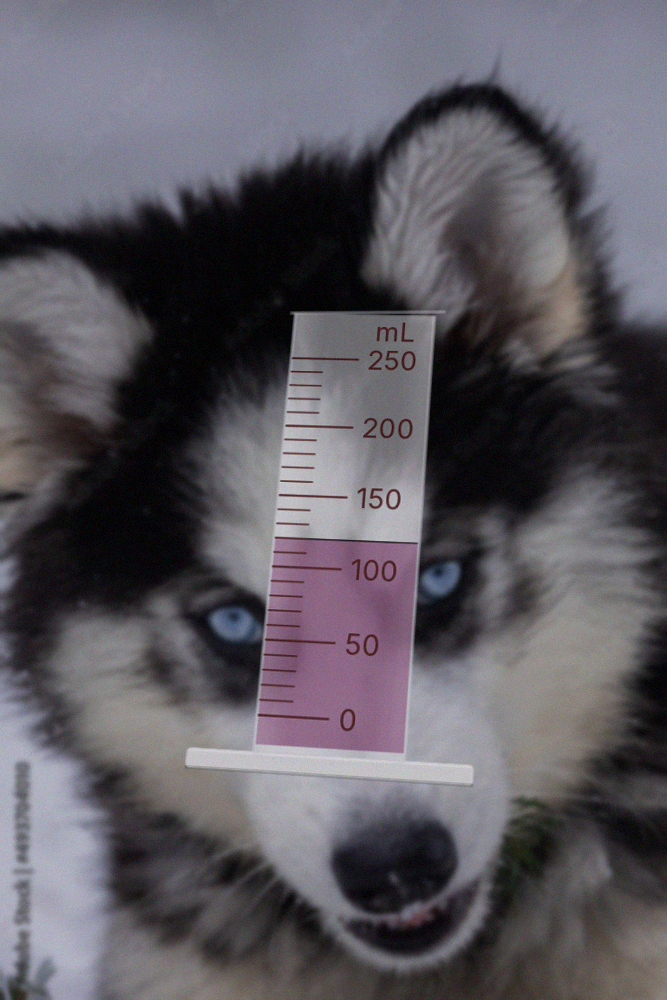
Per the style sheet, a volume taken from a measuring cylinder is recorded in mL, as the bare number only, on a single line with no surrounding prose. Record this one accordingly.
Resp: 120
